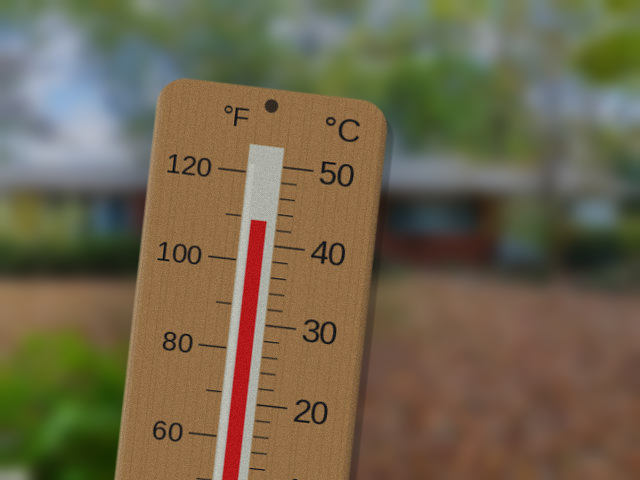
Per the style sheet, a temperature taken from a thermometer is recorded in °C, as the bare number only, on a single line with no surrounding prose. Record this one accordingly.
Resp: 43
